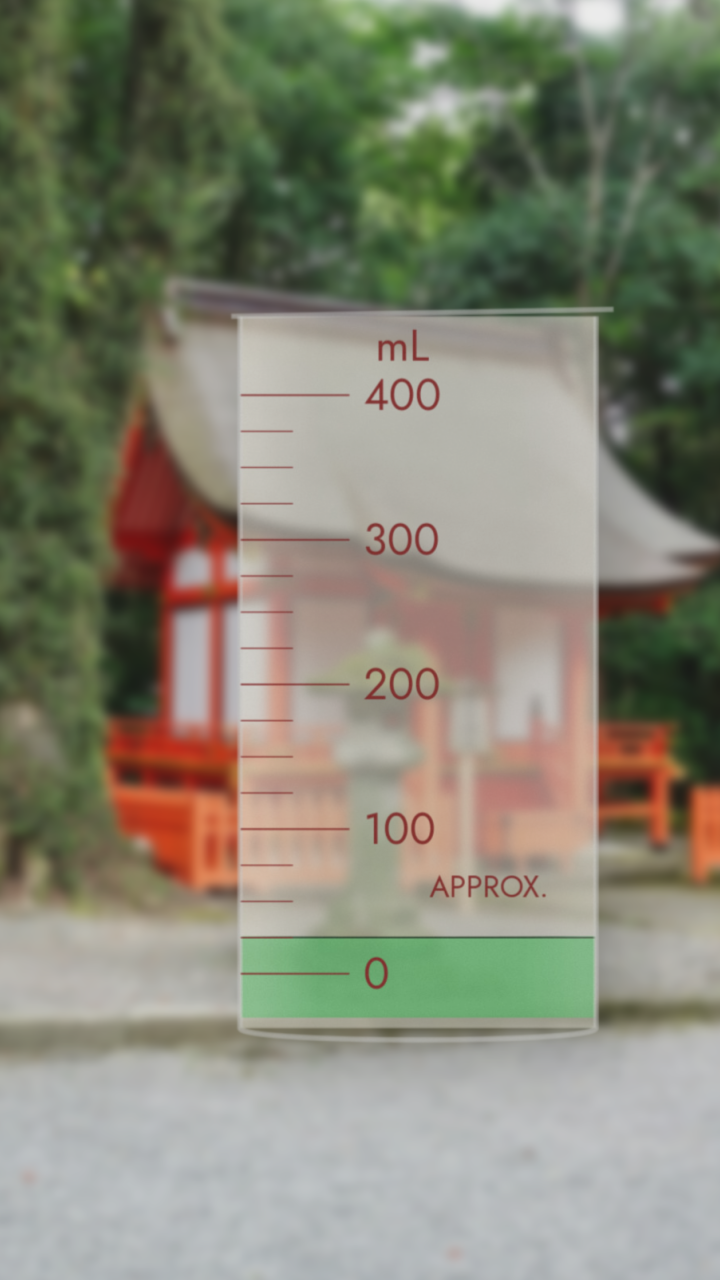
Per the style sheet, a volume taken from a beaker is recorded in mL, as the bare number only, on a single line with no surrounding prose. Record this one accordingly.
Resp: 25
